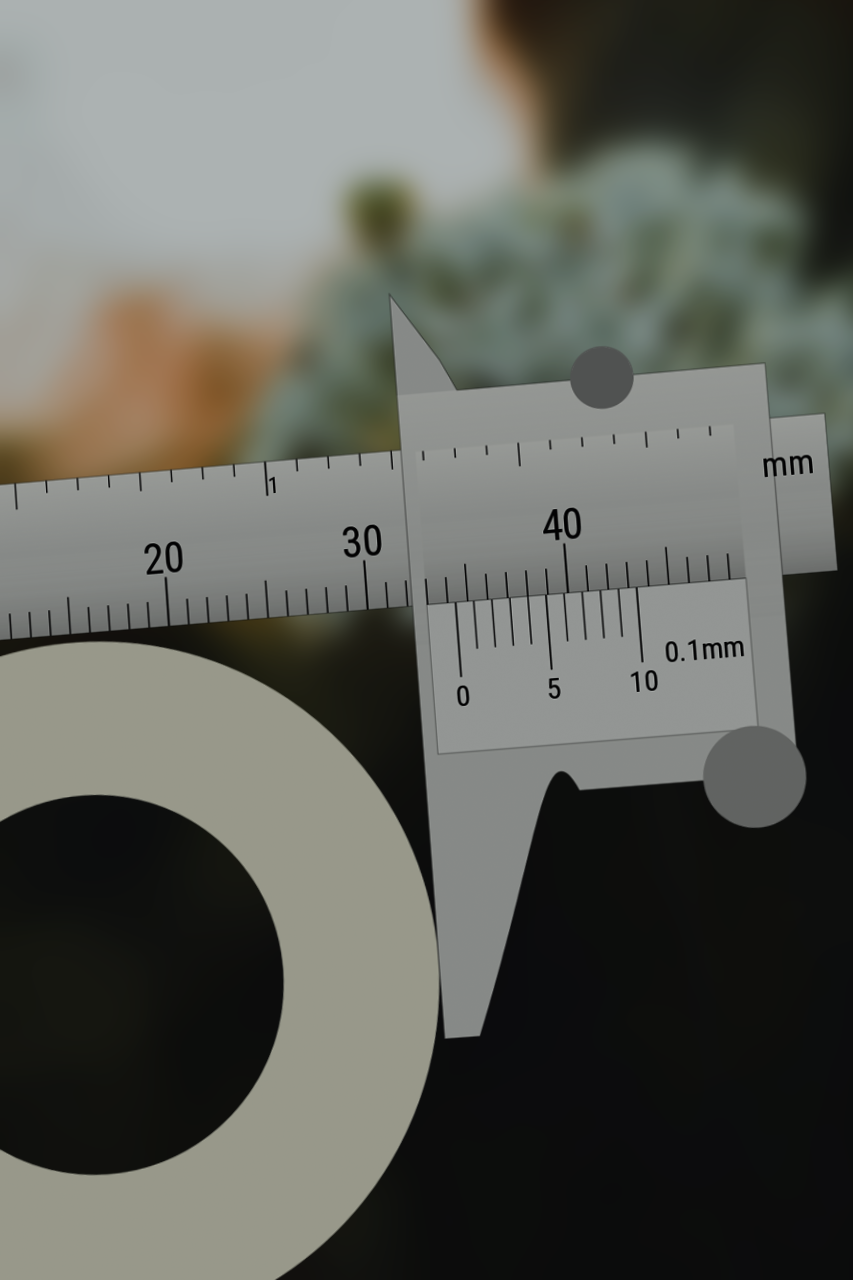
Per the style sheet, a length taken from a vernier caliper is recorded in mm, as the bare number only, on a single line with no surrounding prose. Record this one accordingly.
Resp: 34.4
